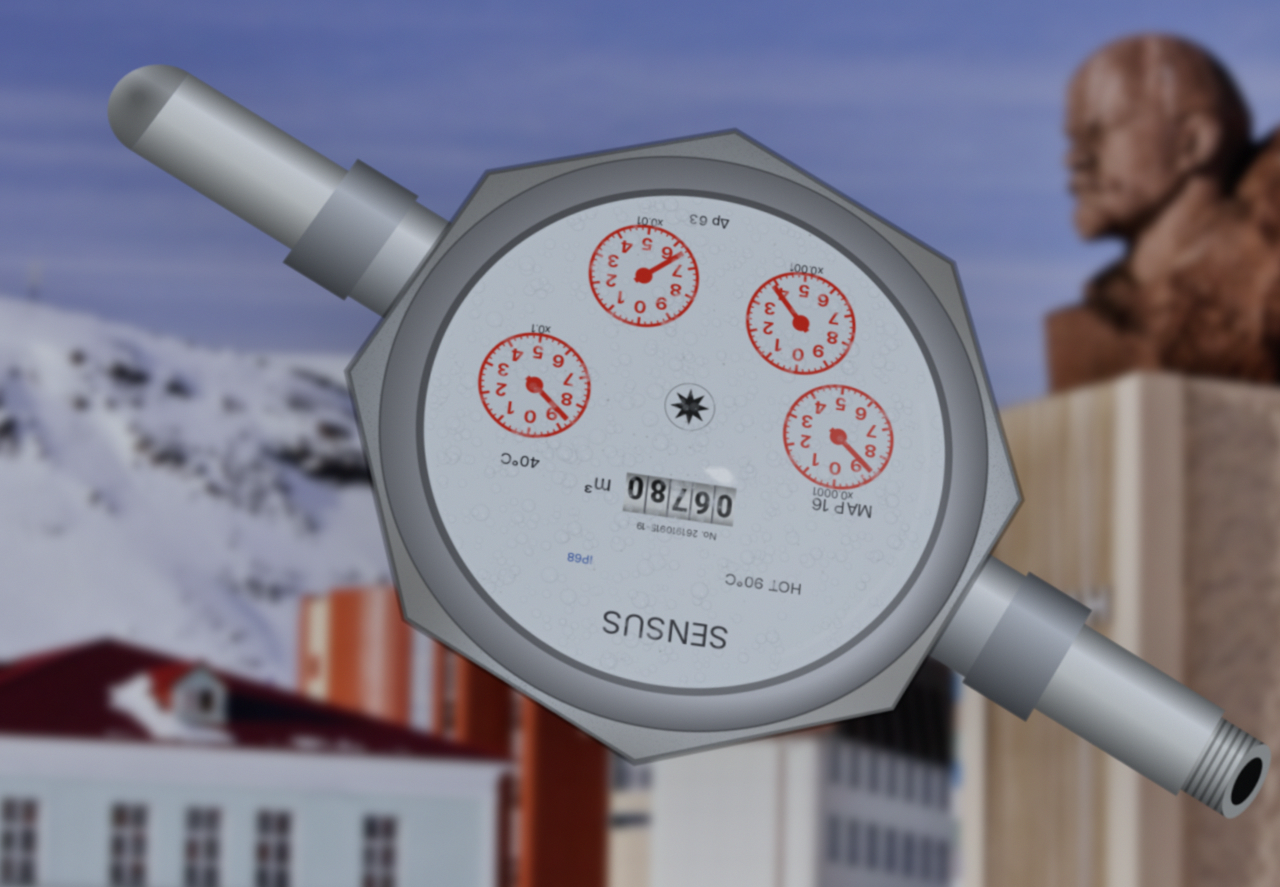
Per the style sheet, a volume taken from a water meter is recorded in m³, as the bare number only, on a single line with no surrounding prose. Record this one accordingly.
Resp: 6779.8638
